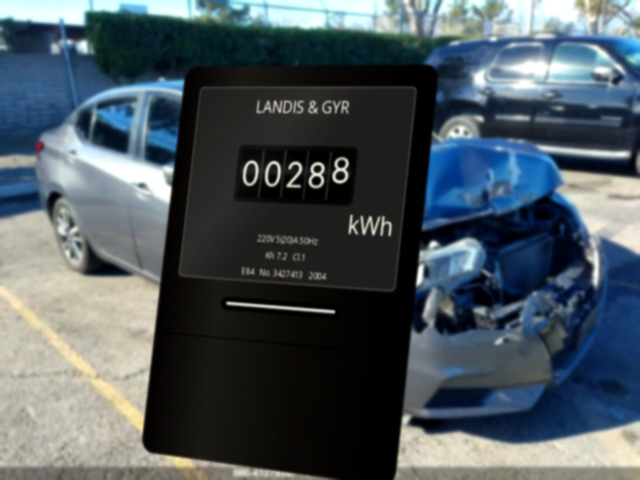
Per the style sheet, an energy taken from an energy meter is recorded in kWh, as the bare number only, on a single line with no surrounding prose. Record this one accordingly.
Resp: 288
